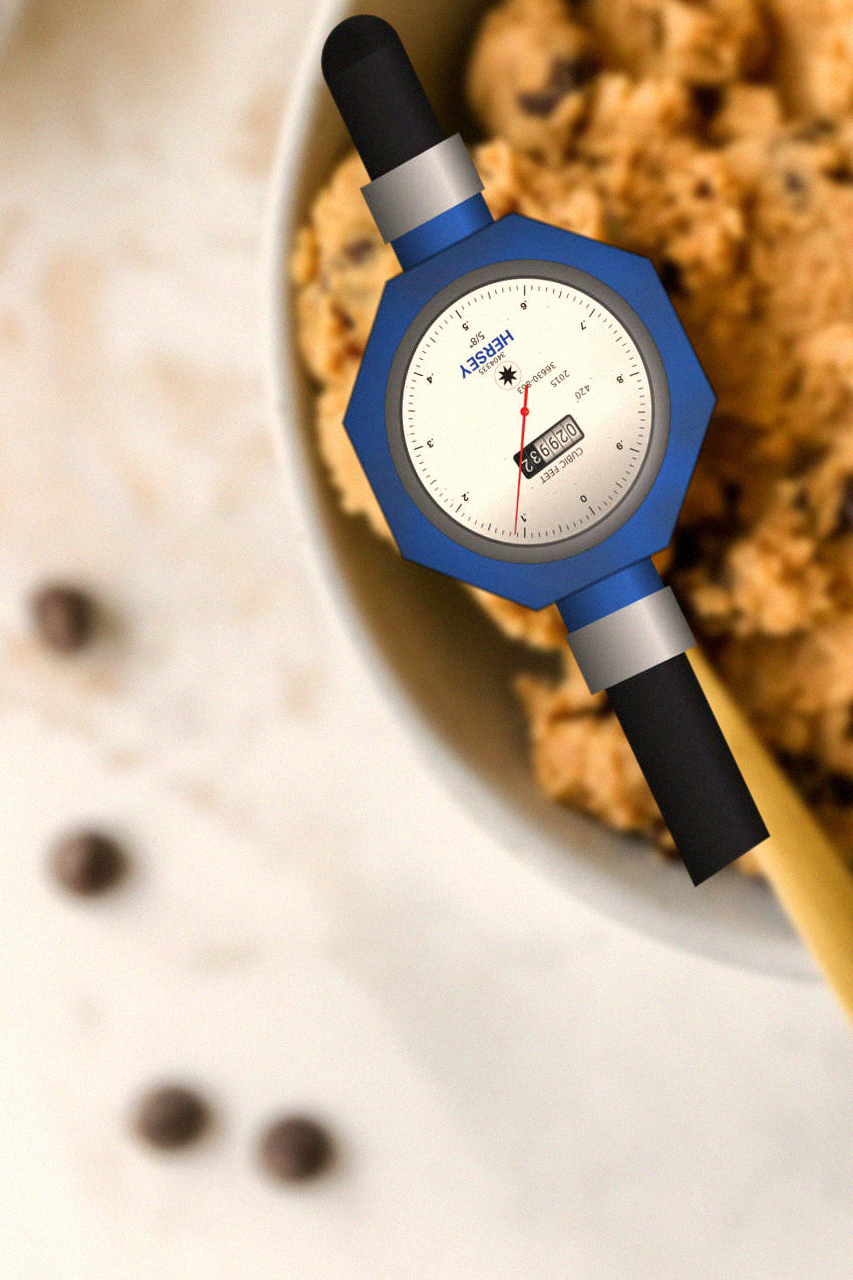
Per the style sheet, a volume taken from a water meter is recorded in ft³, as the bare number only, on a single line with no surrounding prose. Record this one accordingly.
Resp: 29932.11
